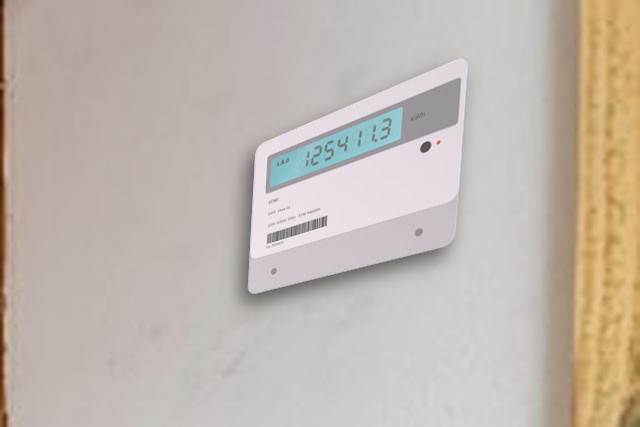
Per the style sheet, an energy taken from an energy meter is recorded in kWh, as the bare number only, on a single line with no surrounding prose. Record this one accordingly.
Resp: 125411.3
